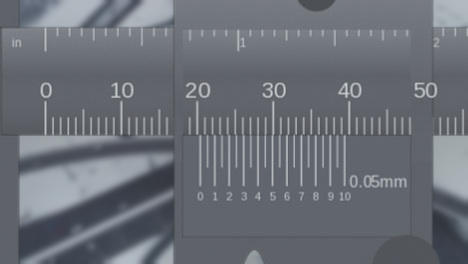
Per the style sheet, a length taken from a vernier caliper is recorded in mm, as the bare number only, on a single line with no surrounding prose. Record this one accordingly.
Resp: 20.4
